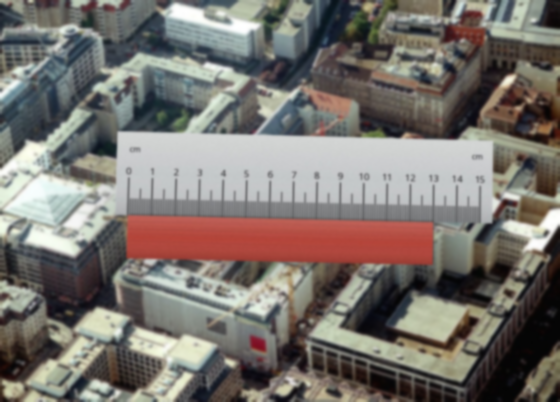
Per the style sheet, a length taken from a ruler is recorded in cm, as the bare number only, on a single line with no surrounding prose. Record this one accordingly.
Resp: 13
